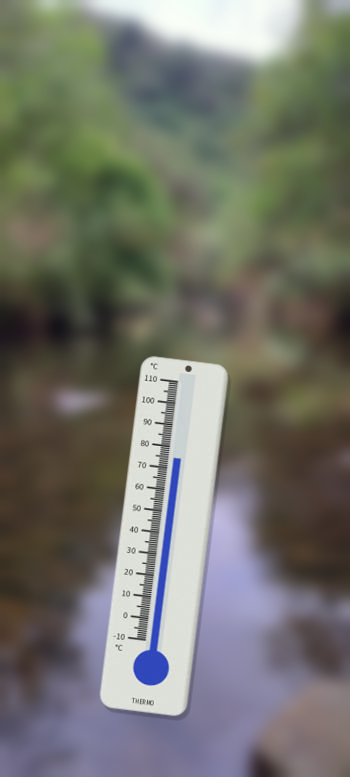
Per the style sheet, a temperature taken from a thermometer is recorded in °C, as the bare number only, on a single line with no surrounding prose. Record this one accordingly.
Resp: 75
